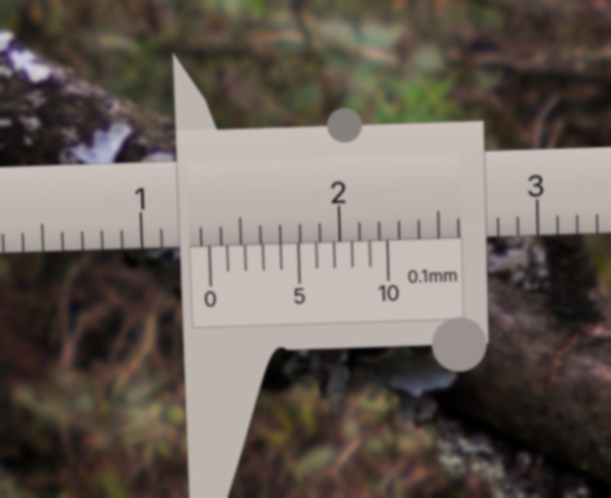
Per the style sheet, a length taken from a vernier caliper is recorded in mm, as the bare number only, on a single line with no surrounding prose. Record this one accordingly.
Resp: 13.4
